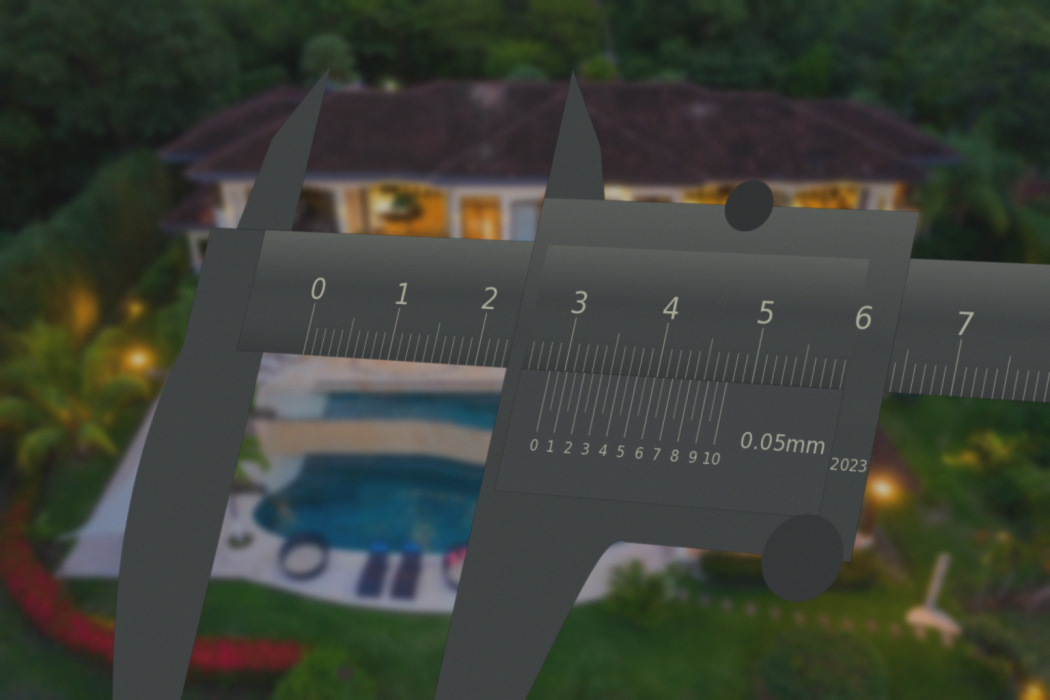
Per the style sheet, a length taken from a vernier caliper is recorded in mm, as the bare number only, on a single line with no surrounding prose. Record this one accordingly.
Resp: 28.4
